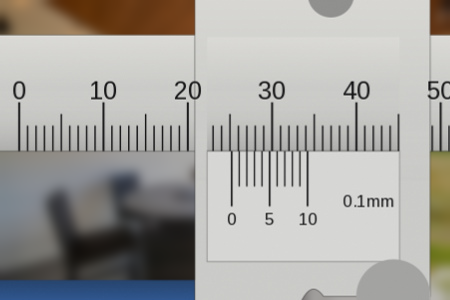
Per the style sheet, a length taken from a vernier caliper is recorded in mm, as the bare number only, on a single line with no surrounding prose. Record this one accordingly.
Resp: 25.2
